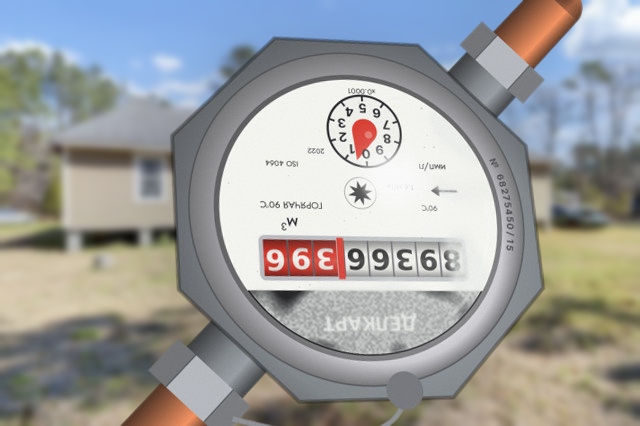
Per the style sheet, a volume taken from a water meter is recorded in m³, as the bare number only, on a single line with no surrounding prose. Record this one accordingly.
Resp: 89366.3960
